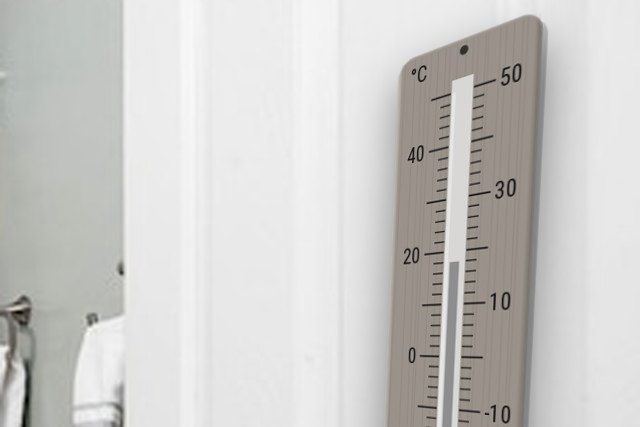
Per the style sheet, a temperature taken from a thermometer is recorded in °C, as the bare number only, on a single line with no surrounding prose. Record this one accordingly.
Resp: 18
